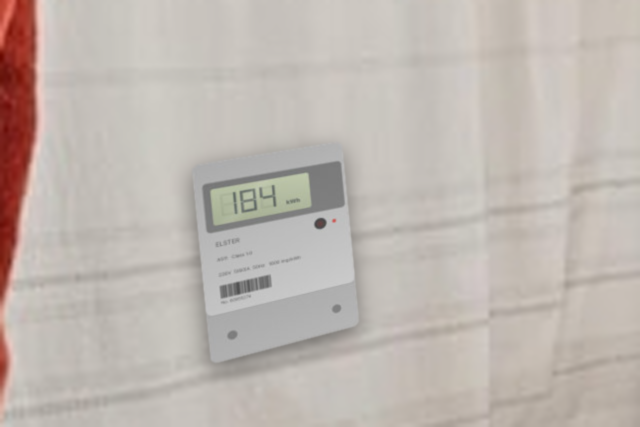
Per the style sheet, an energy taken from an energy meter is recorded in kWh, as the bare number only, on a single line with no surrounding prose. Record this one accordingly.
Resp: 184
